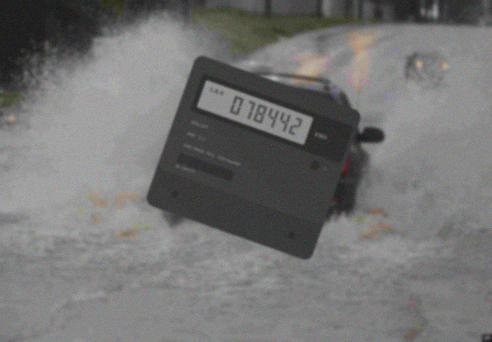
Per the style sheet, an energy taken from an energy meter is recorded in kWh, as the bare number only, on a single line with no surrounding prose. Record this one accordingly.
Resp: 78442
